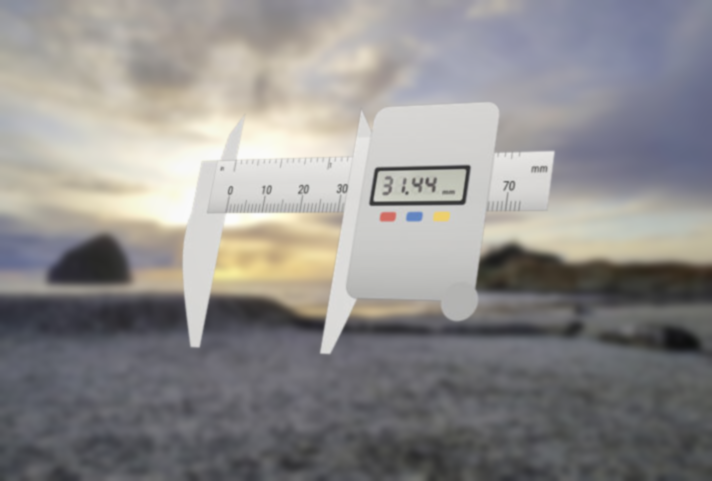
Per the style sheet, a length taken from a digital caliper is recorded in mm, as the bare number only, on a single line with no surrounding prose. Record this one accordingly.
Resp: 31.44
